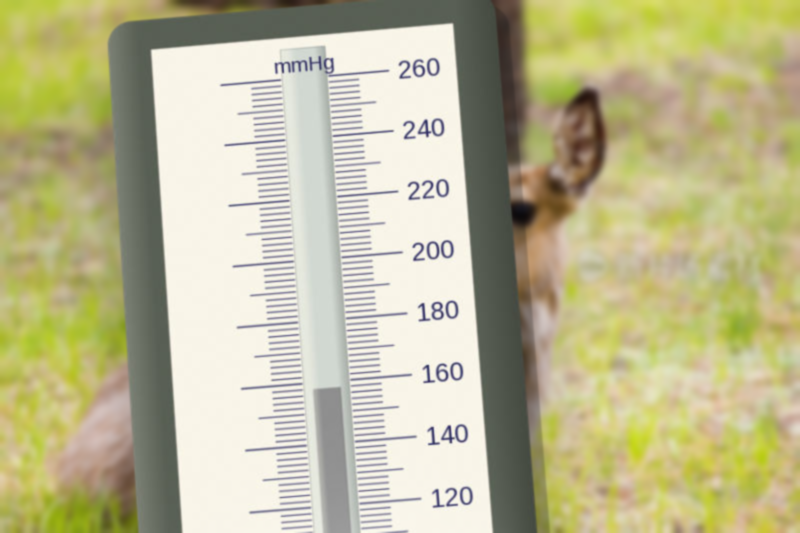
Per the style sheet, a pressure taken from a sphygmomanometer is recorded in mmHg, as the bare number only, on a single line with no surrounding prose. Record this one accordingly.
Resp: 158
